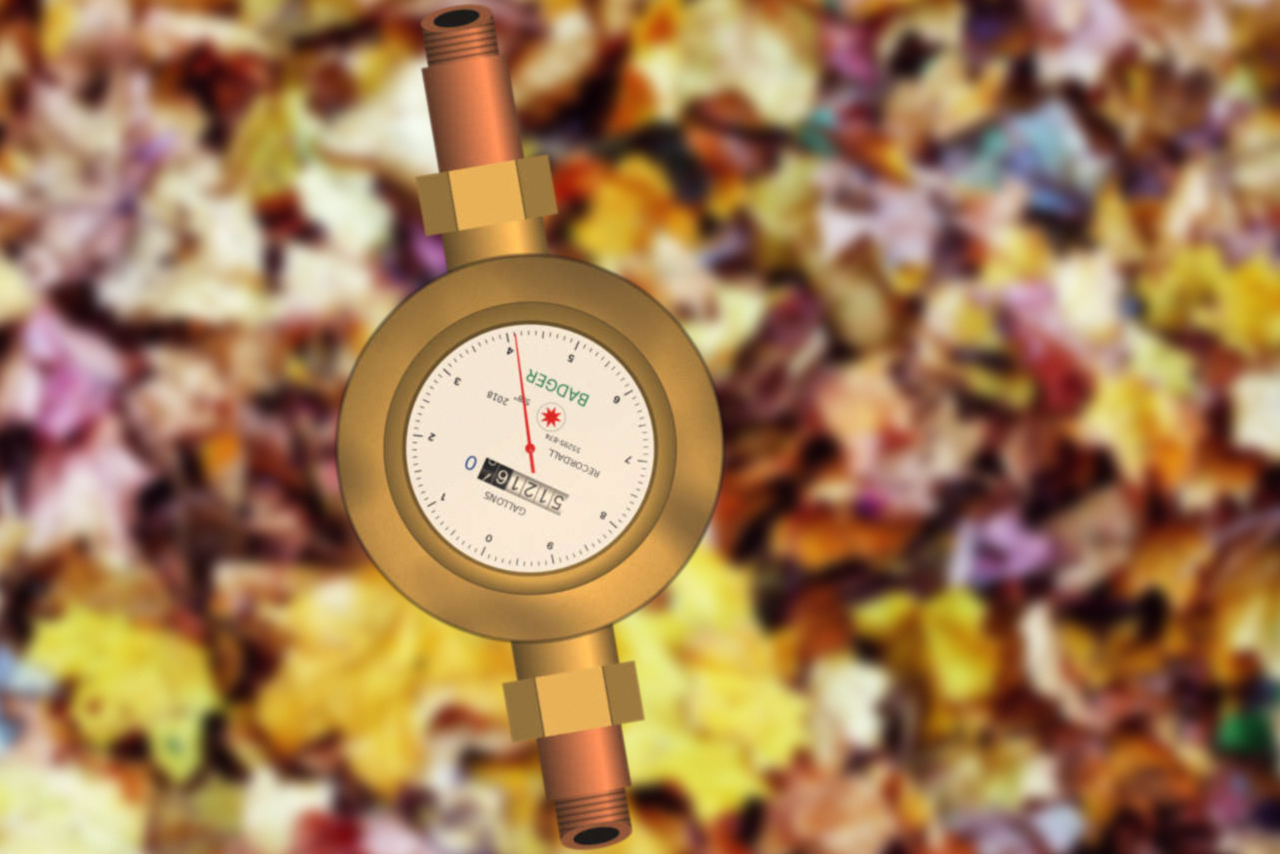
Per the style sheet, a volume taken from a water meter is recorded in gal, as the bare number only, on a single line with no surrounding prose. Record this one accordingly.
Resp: 5121674.1
